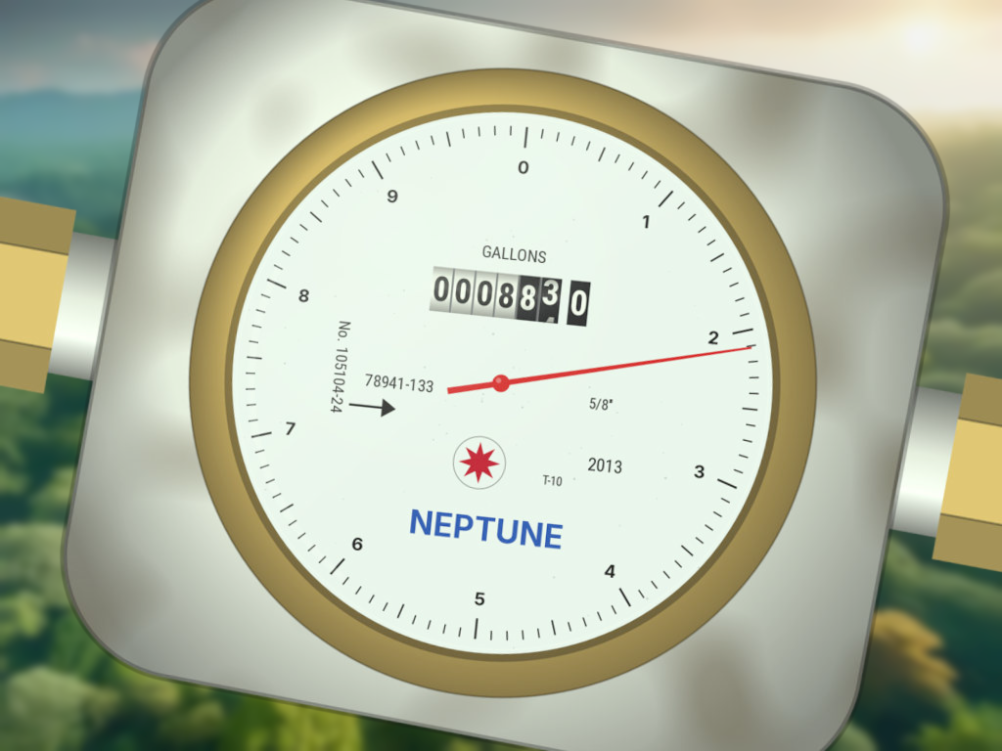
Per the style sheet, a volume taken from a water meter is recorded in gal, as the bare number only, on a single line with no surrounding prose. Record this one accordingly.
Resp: 8832.1
